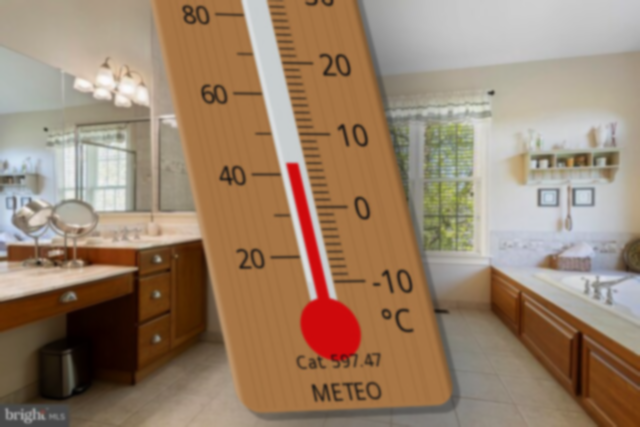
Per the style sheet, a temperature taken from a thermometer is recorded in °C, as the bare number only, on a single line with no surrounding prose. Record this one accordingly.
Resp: 6
